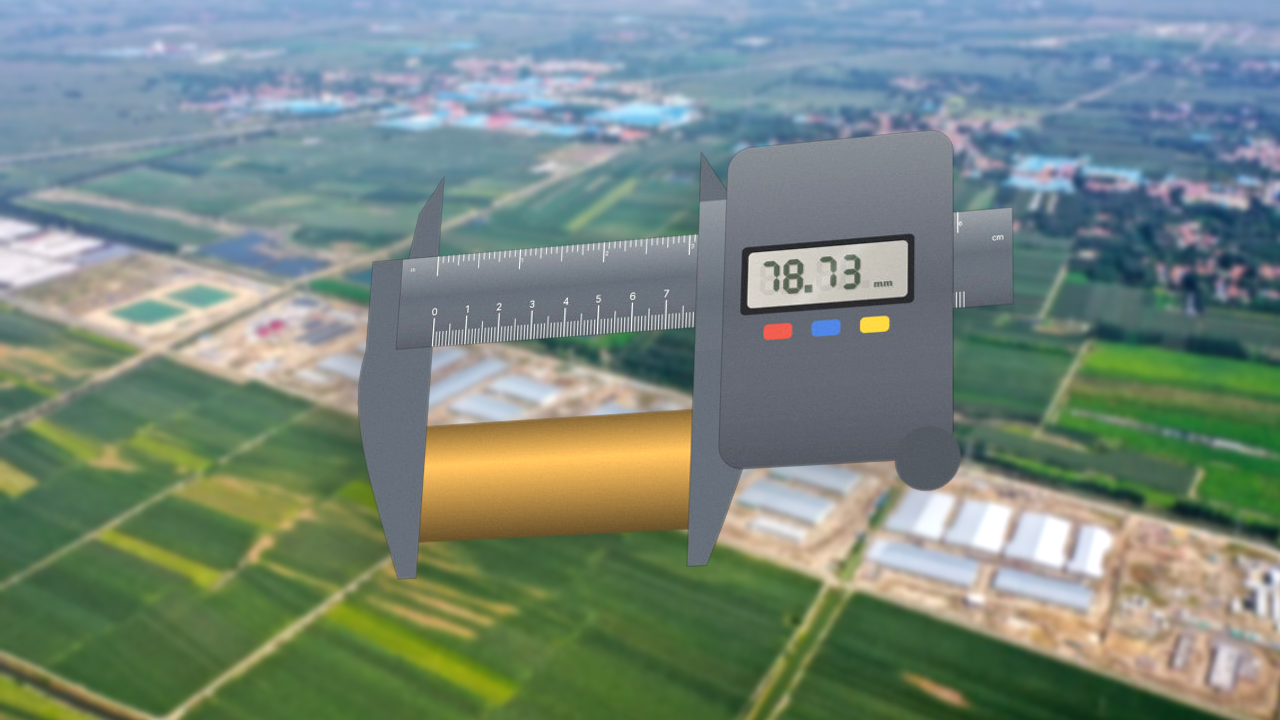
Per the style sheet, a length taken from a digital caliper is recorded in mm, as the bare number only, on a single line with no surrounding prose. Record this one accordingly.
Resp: 78.73
